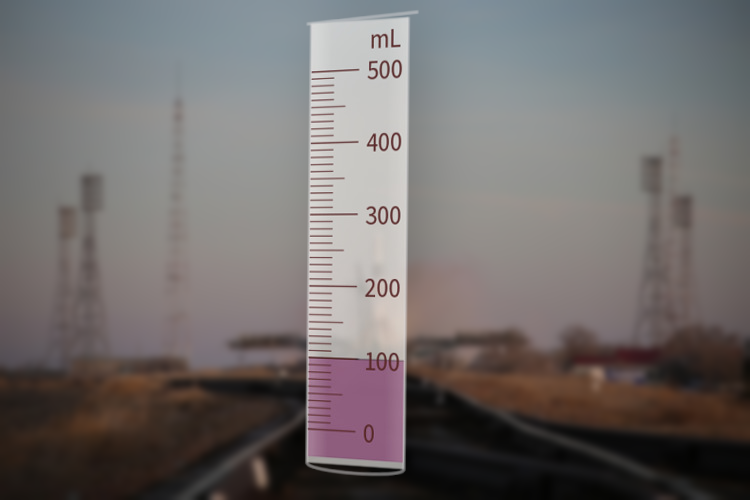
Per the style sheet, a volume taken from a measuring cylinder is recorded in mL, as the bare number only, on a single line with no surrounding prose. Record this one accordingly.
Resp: 100
